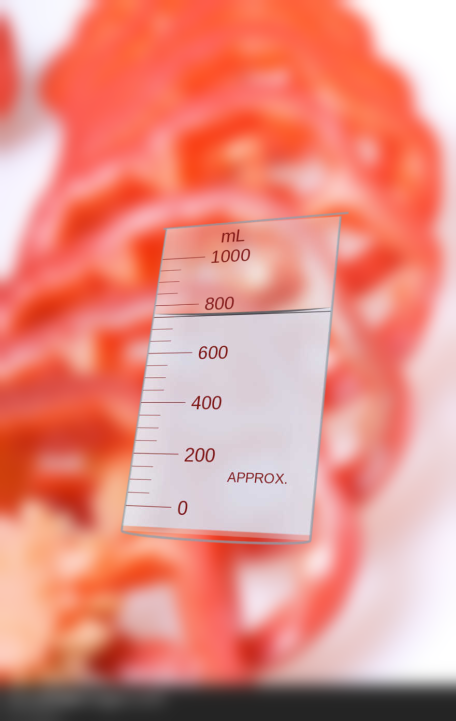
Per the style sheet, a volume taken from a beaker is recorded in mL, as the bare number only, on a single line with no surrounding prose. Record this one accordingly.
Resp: 750
